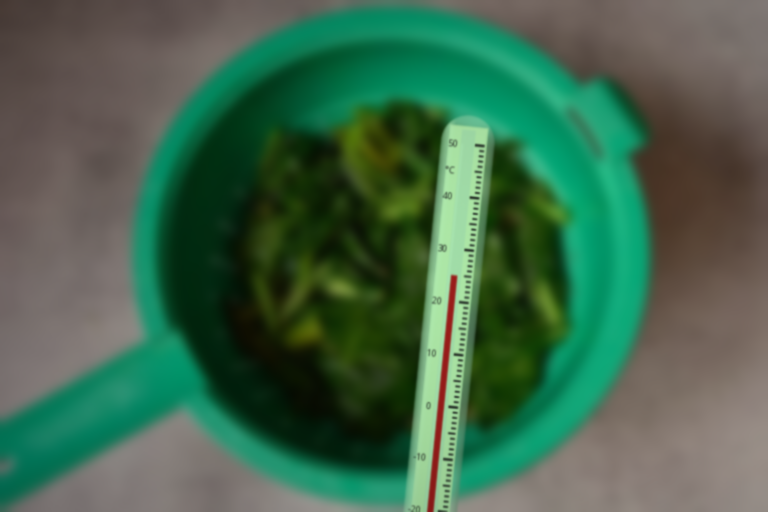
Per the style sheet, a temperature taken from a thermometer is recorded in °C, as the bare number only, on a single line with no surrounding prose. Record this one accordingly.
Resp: 25
